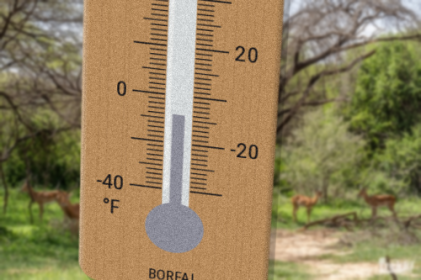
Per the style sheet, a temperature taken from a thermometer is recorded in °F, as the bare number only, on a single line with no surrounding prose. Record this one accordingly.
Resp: -8
